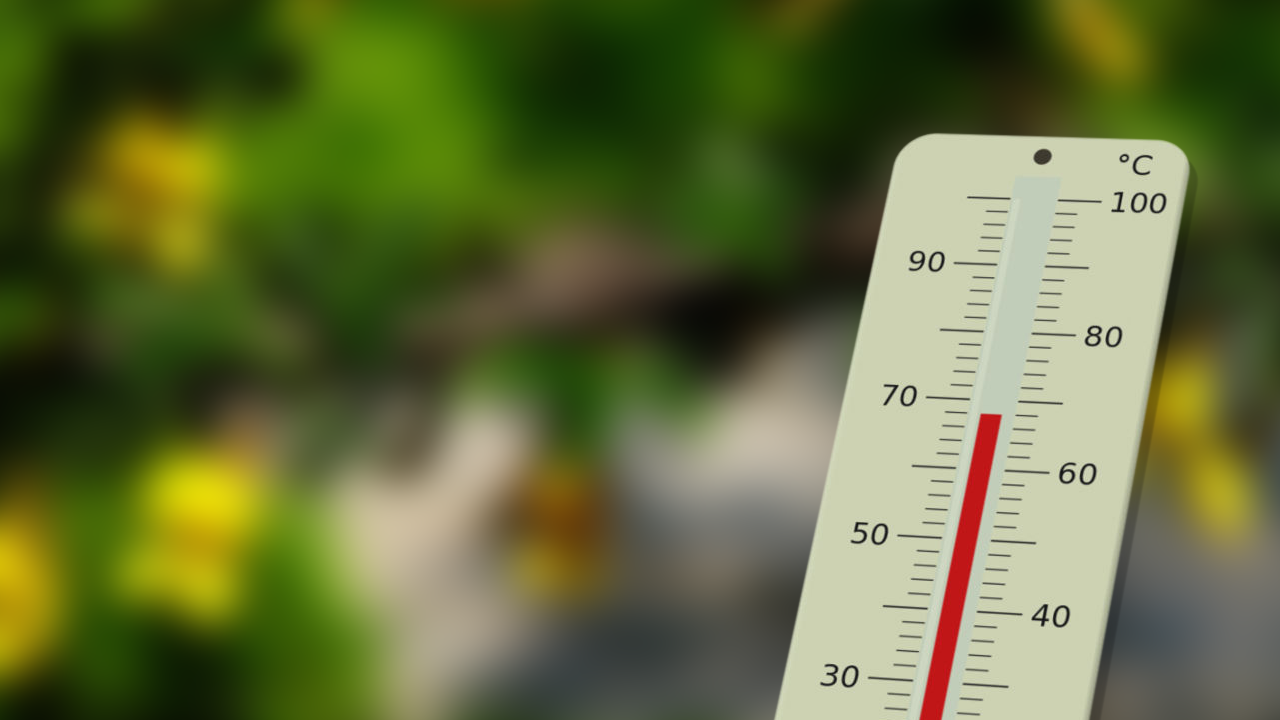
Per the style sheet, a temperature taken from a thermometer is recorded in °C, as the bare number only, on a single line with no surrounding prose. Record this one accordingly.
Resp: 68
